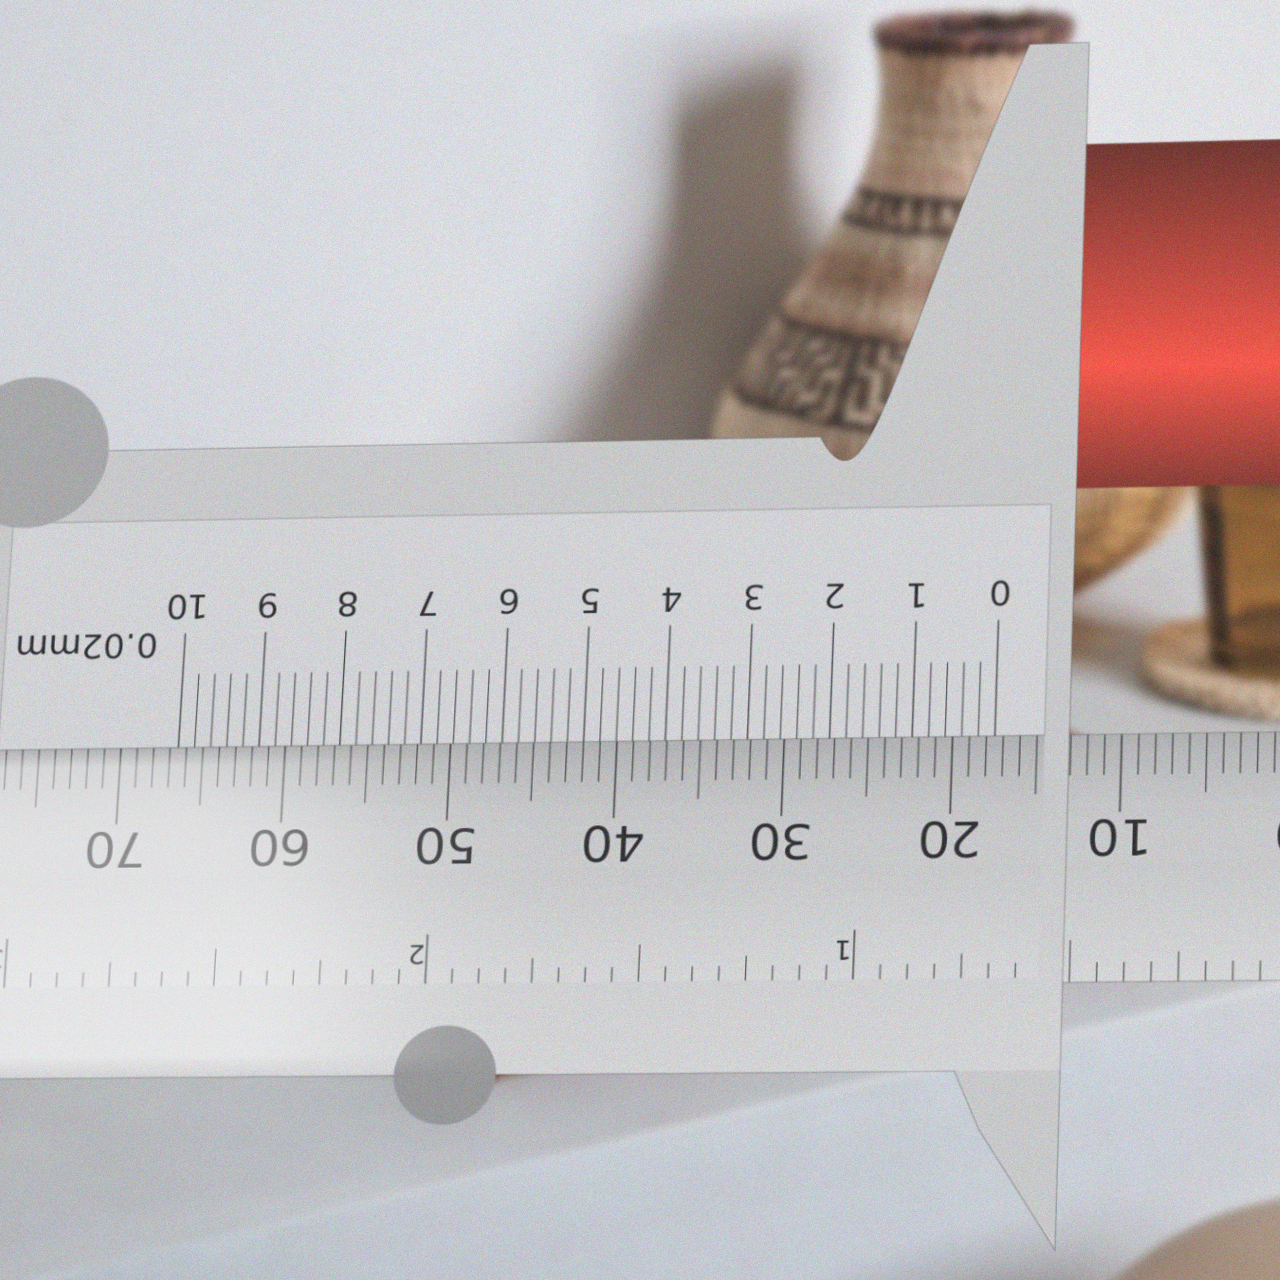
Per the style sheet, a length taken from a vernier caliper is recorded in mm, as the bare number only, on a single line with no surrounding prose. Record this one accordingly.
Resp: 17.5
